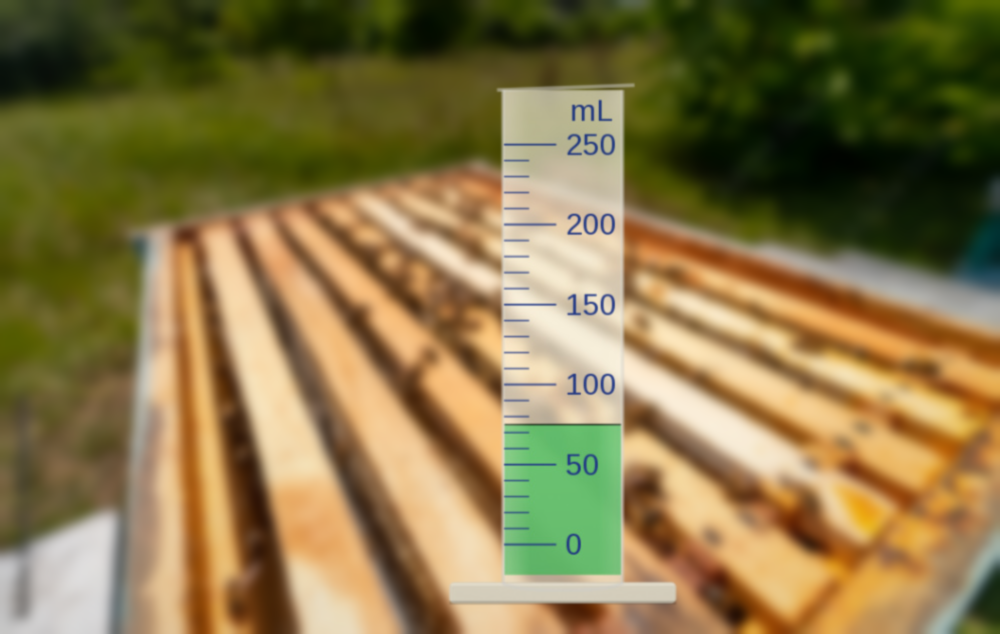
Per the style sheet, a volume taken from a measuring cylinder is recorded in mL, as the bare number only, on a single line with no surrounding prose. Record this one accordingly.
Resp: 75
